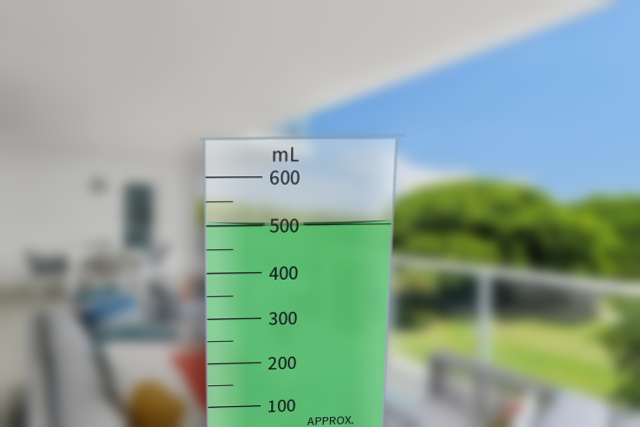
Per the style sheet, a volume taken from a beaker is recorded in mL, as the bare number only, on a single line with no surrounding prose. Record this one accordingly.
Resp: 500
